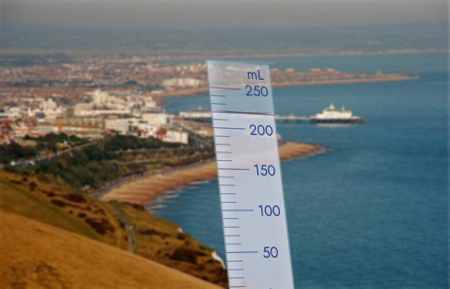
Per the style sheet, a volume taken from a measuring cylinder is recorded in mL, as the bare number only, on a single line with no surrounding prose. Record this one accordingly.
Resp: 220
